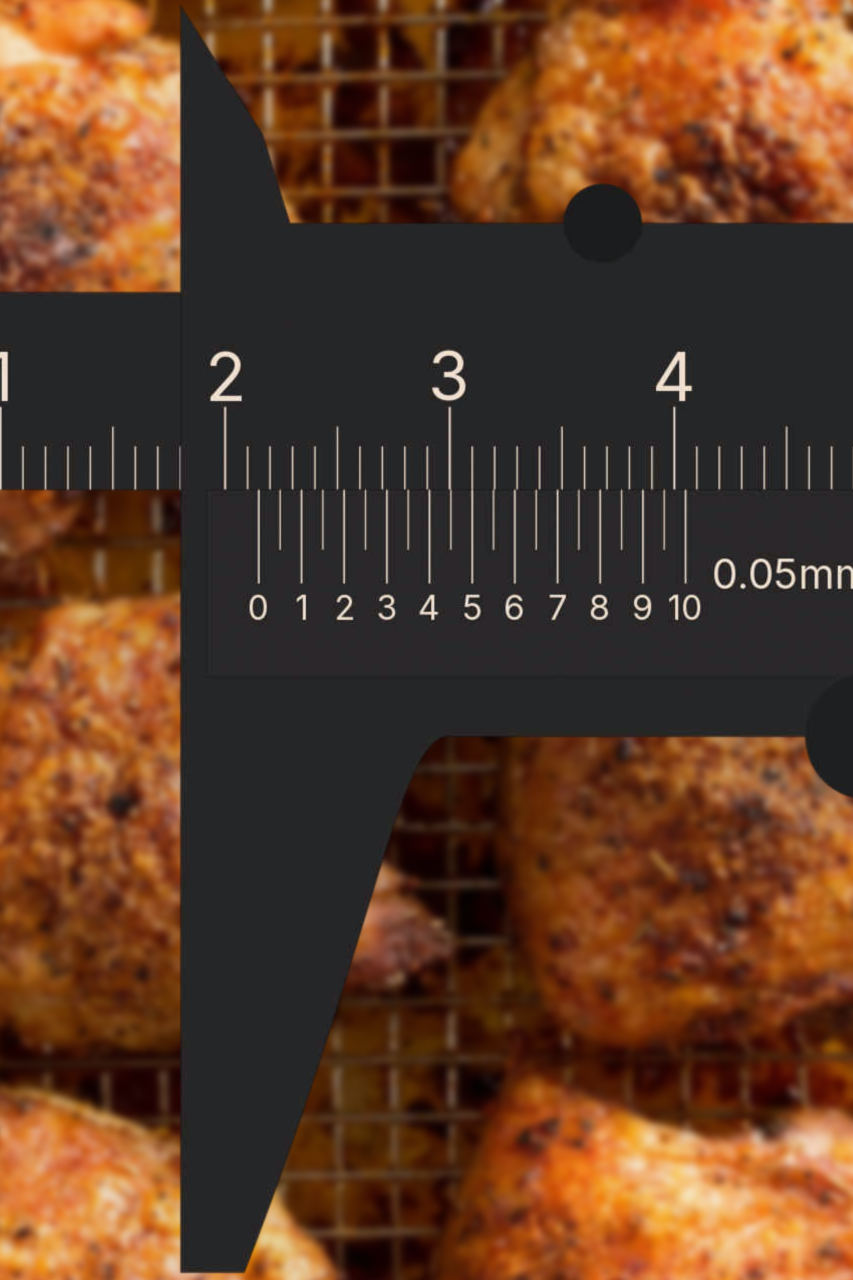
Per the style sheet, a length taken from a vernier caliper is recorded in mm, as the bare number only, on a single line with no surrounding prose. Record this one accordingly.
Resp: 21.5
